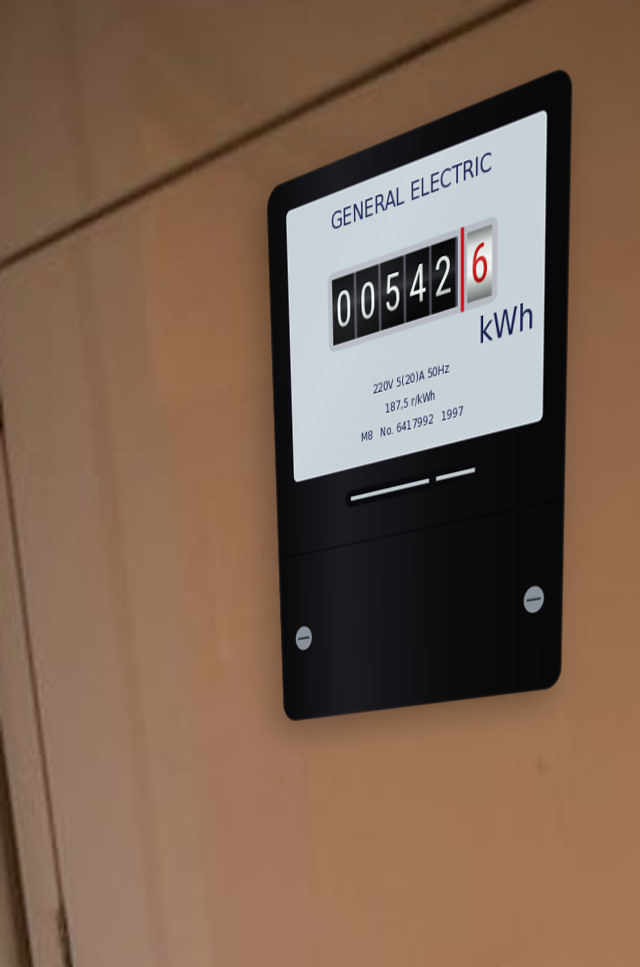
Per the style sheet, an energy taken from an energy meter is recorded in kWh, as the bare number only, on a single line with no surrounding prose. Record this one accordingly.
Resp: 542.6
